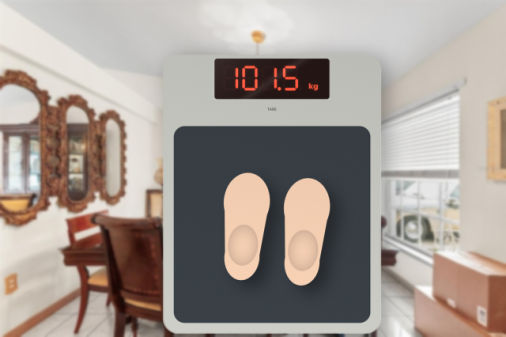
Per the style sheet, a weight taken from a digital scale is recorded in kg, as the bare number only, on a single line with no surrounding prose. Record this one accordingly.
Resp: 101.5
